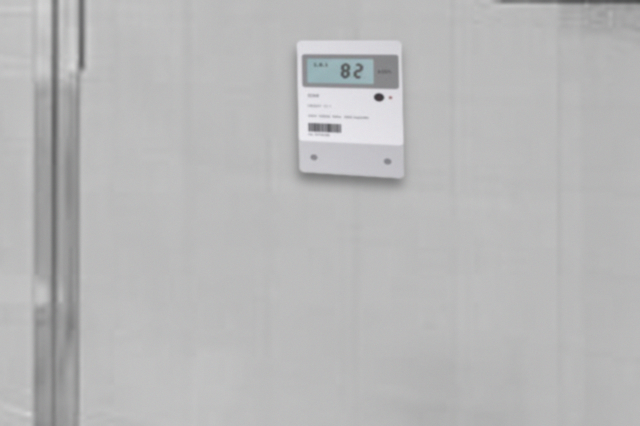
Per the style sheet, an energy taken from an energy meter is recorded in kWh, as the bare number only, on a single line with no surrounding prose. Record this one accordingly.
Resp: 82
